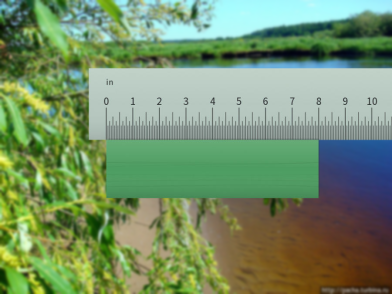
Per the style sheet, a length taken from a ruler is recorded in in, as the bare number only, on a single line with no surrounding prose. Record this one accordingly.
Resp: 8
